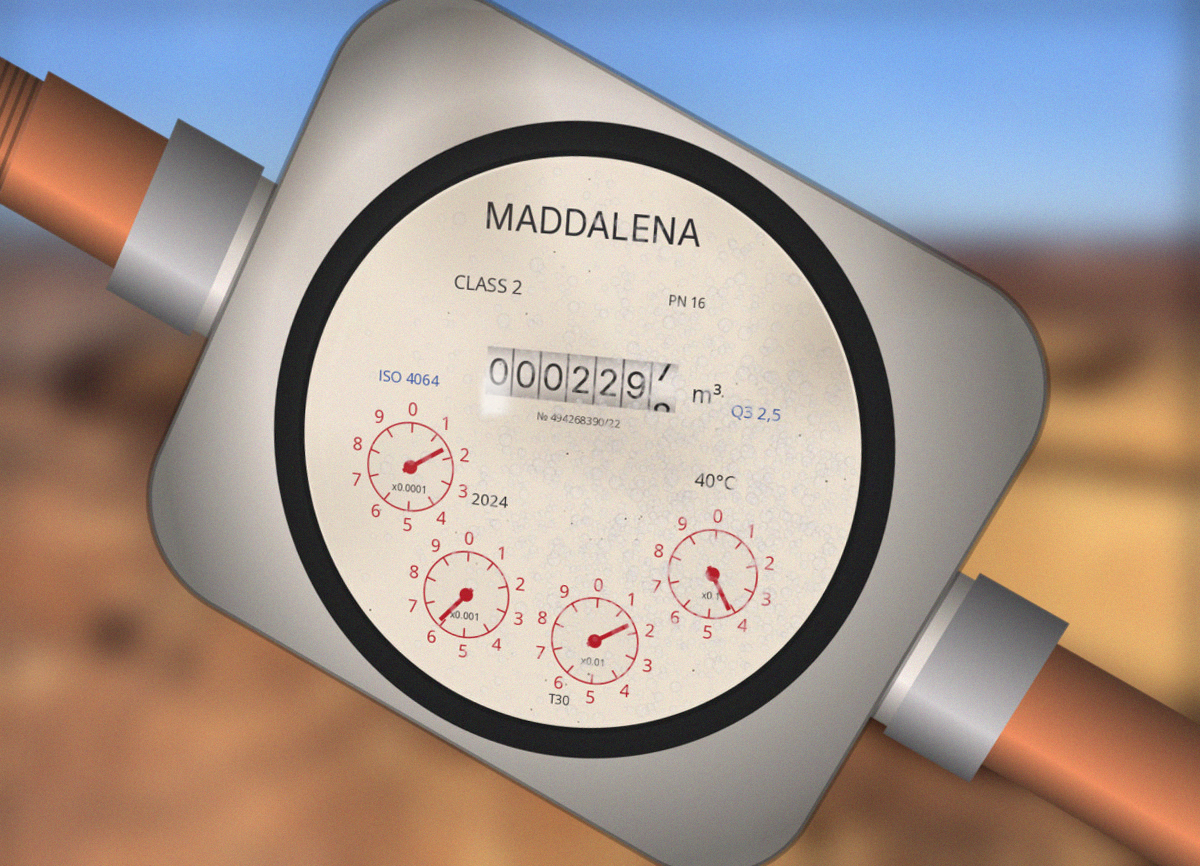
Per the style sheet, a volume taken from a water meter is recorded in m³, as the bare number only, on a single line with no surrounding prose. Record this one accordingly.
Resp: 2297.4161
